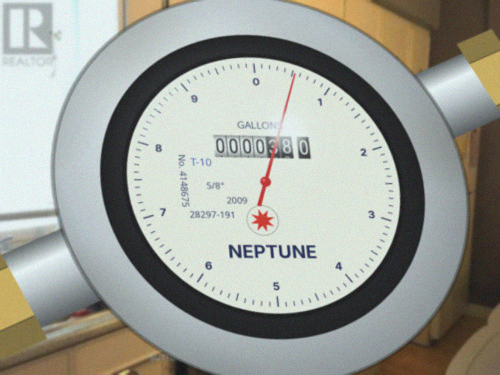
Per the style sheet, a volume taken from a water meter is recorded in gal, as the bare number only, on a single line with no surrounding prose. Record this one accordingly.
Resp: 380.5
